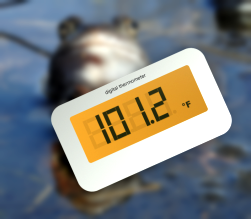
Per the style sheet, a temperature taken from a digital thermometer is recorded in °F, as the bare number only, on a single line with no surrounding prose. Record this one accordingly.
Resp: 101.2
